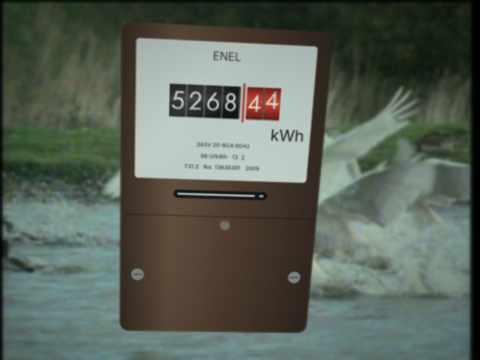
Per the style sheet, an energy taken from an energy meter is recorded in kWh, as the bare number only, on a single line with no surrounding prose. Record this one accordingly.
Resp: 5268.44
